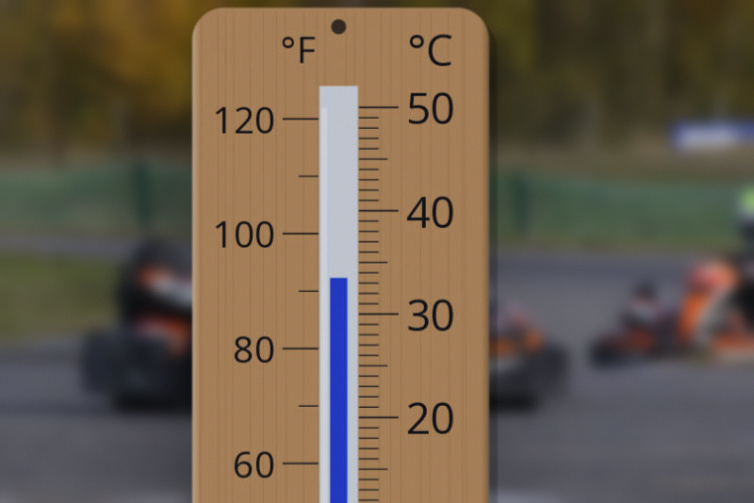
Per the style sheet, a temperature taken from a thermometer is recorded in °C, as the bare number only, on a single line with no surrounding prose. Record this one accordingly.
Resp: 33.5
